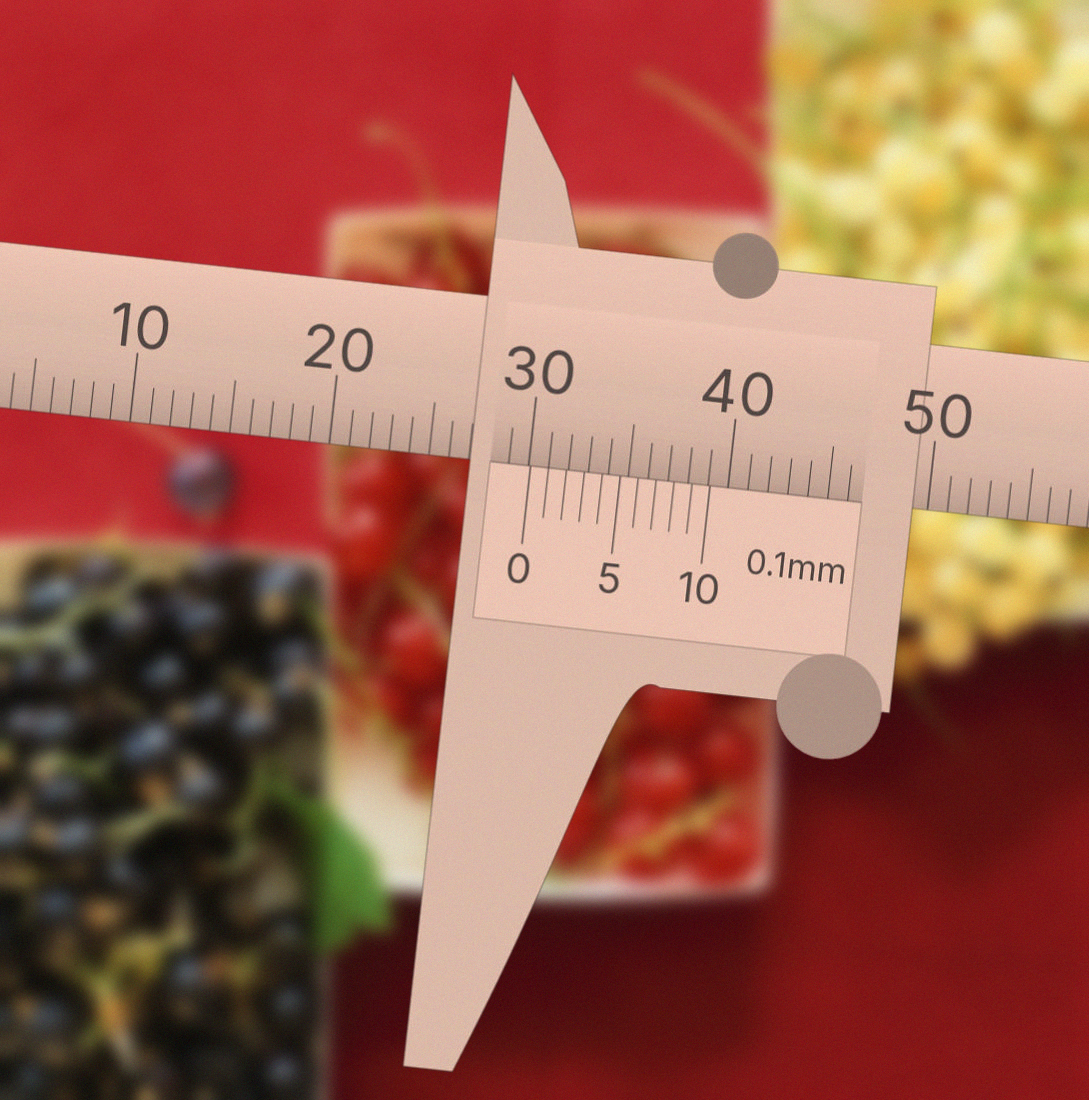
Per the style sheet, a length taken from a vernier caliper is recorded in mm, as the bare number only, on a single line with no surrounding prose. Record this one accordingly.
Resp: 30.1
